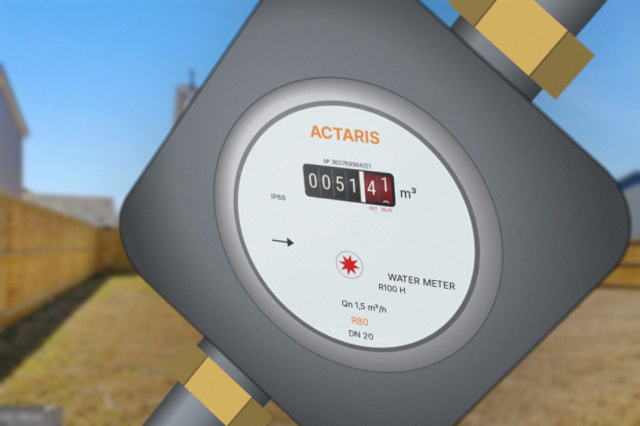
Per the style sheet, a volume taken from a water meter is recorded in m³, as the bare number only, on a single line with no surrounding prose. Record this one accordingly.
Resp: 51.41
